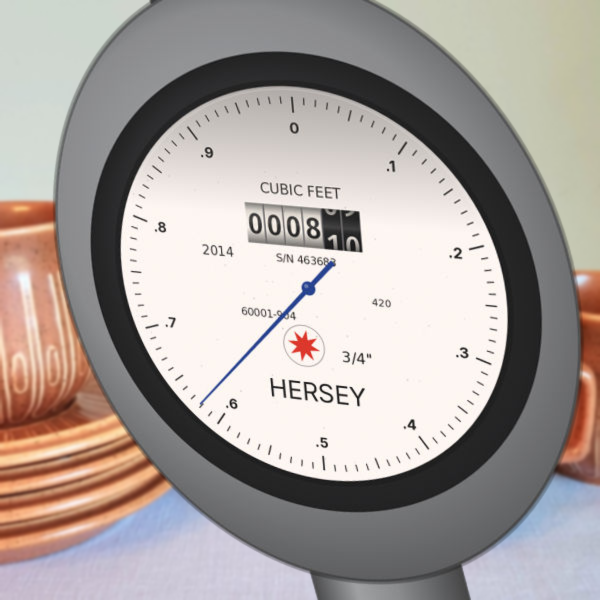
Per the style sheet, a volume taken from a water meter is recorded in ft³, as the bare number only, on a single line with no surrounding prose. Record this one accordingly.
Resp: 809.62
